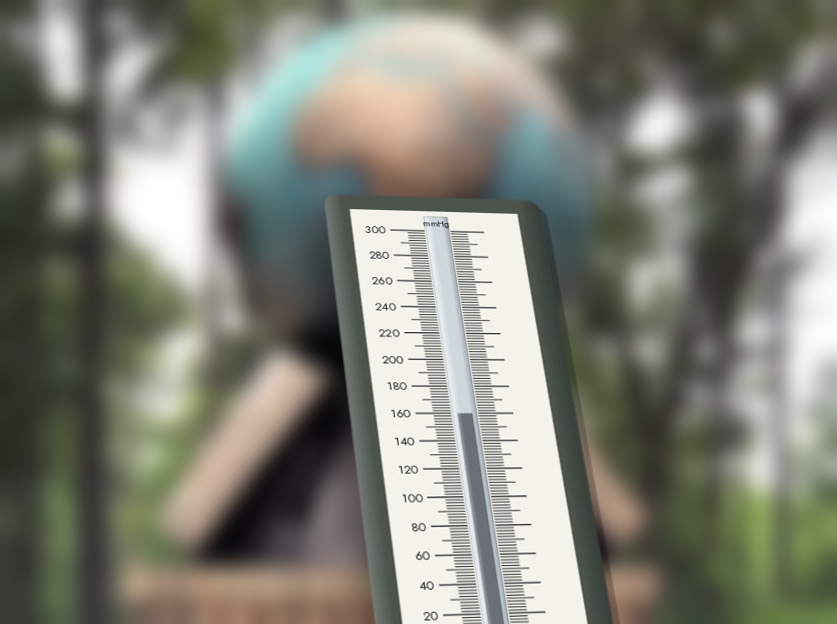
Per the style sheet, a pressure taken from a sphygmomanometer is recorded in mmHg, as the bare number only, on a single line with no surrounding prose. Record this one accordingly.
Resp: 160
